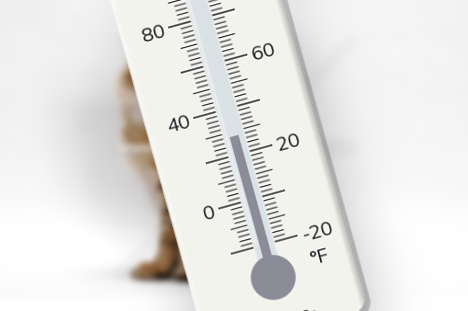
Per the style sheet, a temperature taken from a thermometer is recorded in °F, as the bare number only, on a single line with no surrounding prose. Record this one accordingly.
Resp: 28
